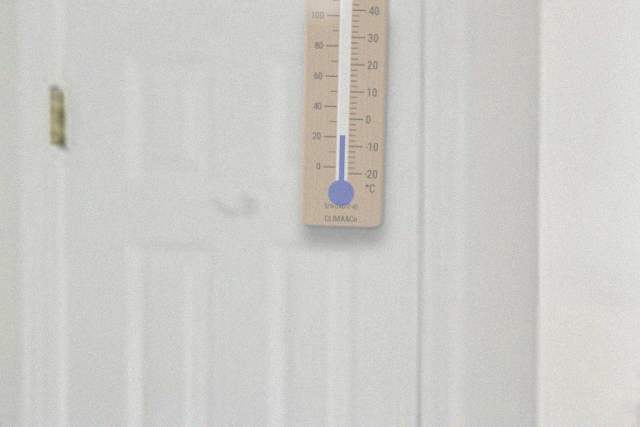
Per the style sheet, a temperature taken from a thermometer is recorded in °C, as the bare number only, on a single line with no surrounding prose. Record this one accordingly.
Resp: -6
